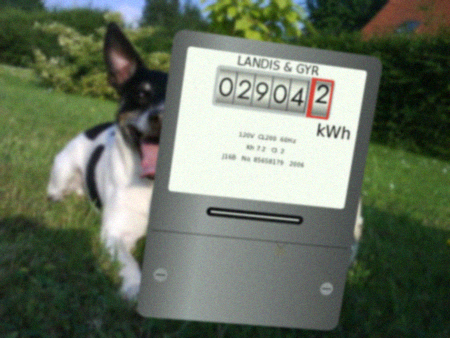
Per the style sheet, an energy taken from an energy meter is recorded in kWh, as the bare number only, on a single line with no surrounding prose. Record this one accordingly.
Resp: 2904.2
